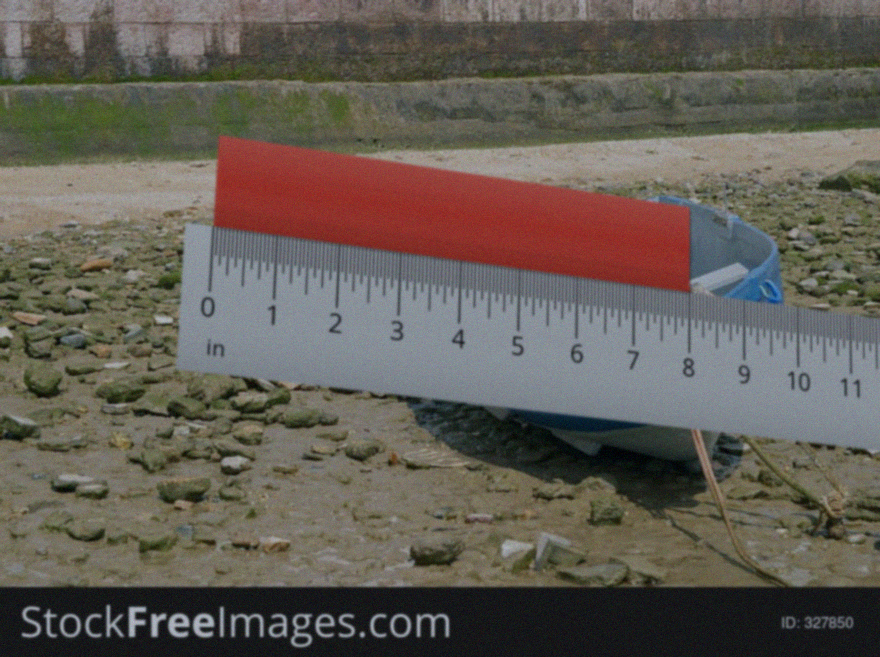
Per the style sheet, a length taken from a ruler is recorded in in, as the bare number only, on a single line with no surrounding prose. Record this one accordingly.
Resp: 8
